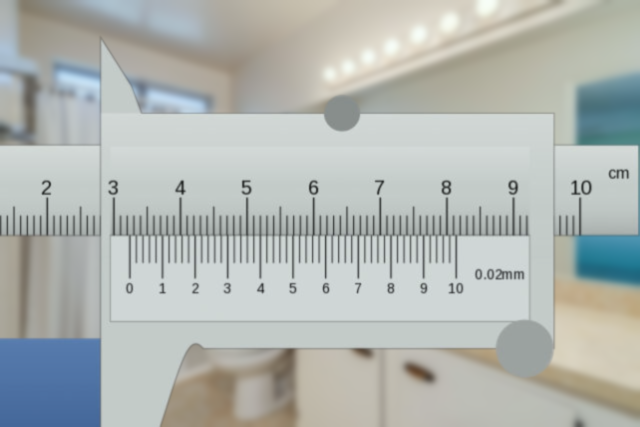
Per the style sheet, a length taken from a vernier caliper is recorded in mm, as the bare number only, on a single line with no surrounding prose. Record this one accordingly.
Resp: 32.4
